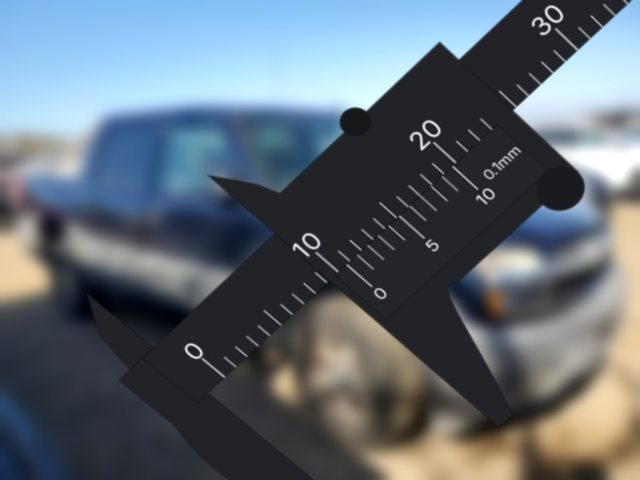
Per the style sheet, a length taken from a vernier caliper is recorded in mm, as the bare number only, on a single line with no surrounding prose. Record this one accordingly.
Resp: 10.7
